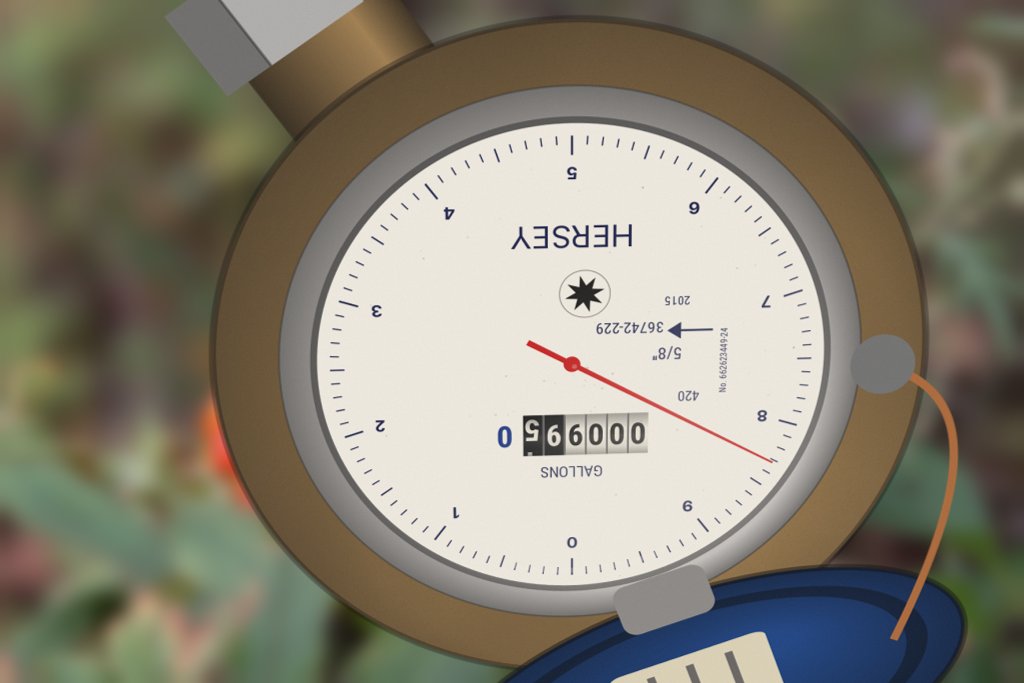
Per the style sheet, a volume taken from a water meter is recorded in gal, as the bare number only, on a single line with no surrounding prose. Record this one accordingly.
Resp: 9948.3
